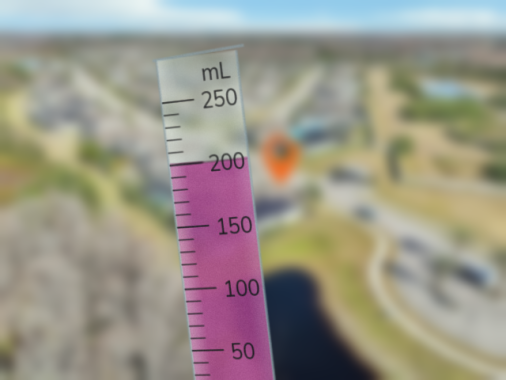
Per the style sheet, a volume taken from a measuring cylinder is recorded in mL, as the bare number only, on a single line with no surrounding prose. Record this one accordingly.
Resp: 200
